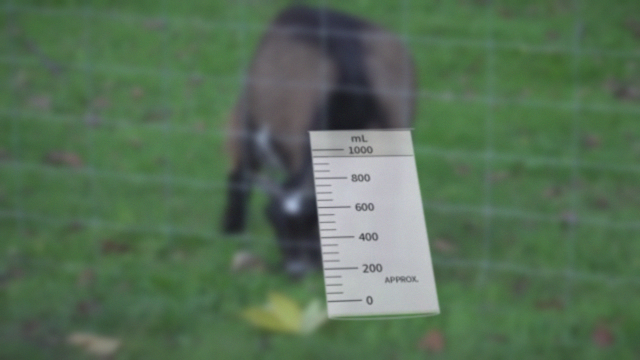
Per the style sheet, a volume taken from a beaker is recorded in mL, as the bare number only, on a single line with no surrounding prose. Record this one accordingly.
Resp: 950
